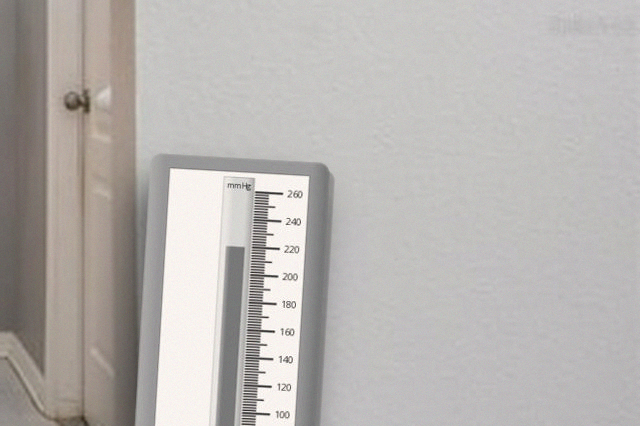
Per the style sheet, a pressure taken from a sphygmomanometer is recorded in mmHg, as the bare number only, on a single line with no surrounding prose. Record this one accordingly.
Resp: 220
